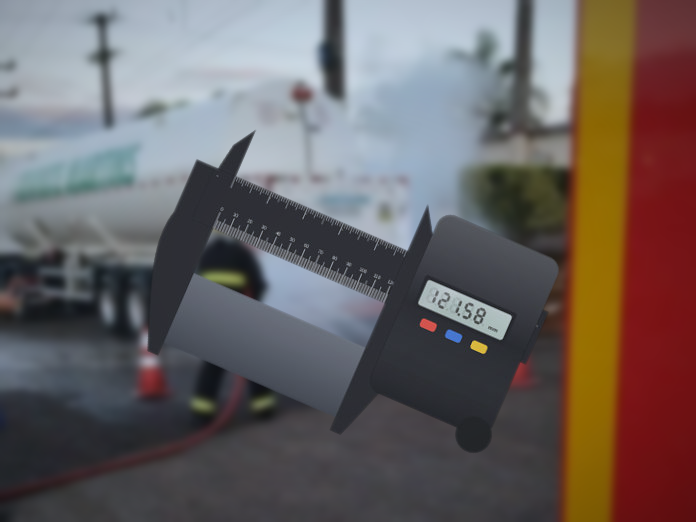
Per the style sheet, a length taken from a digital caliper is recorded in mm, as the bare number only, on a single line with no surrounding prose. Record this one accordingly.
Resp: 121.58
